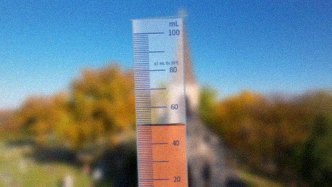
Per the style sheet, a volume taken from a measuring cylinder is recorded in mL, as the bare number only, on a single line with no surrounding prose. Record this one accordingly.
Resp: 50
